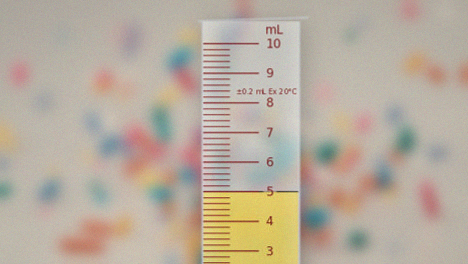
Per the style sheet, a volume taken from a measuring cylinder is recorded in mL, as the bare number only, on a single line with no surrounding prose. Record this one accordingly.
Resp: 5
